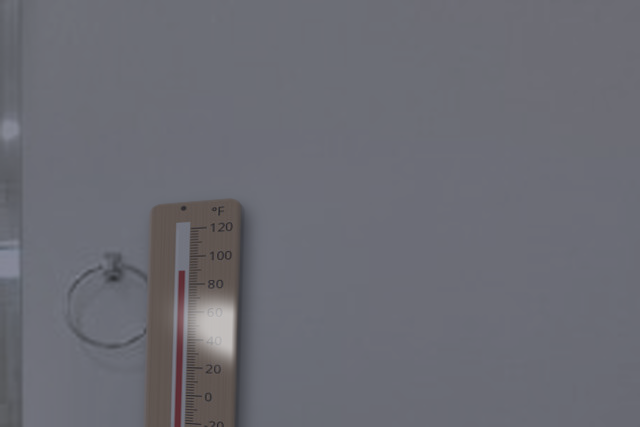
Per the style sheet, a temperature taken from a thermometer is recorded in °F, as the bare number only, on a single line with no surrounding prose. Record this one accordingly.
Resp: 90
